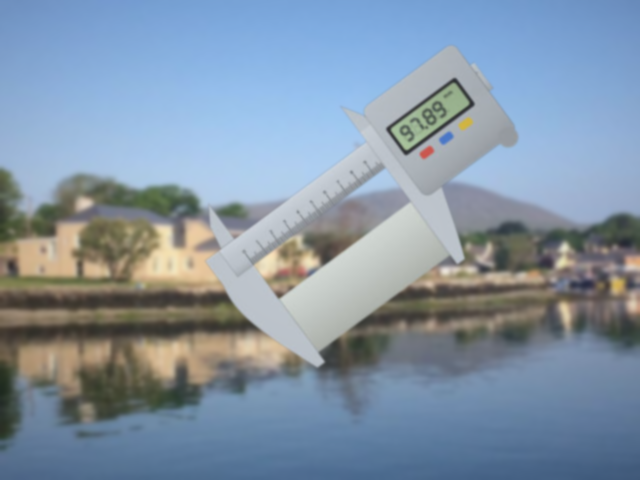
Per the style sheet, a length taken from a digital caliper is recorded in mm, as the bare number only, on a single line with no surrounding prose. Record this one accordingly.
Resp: 97.89
